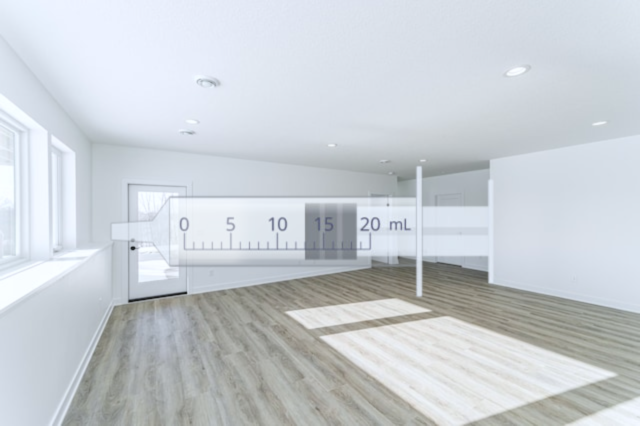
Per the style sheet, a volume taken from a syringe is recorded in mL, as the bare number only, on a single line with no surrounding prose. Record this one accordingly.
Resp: 13
